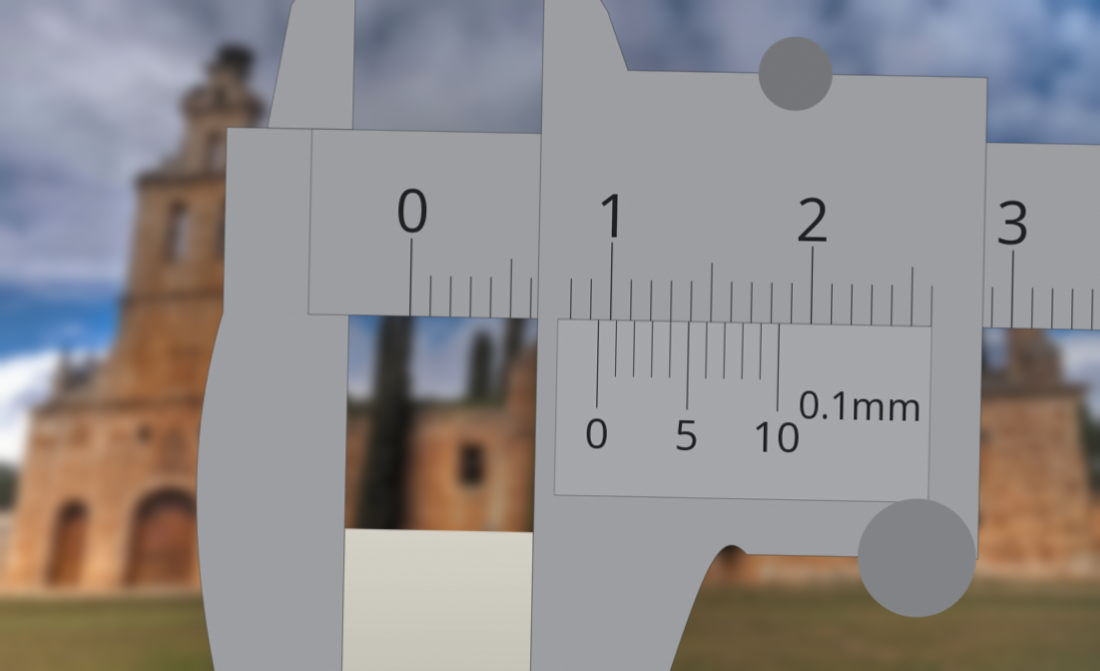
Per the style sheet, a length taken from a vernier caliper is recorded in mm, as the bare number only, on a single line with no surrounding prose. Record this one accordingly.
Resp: 9.4
